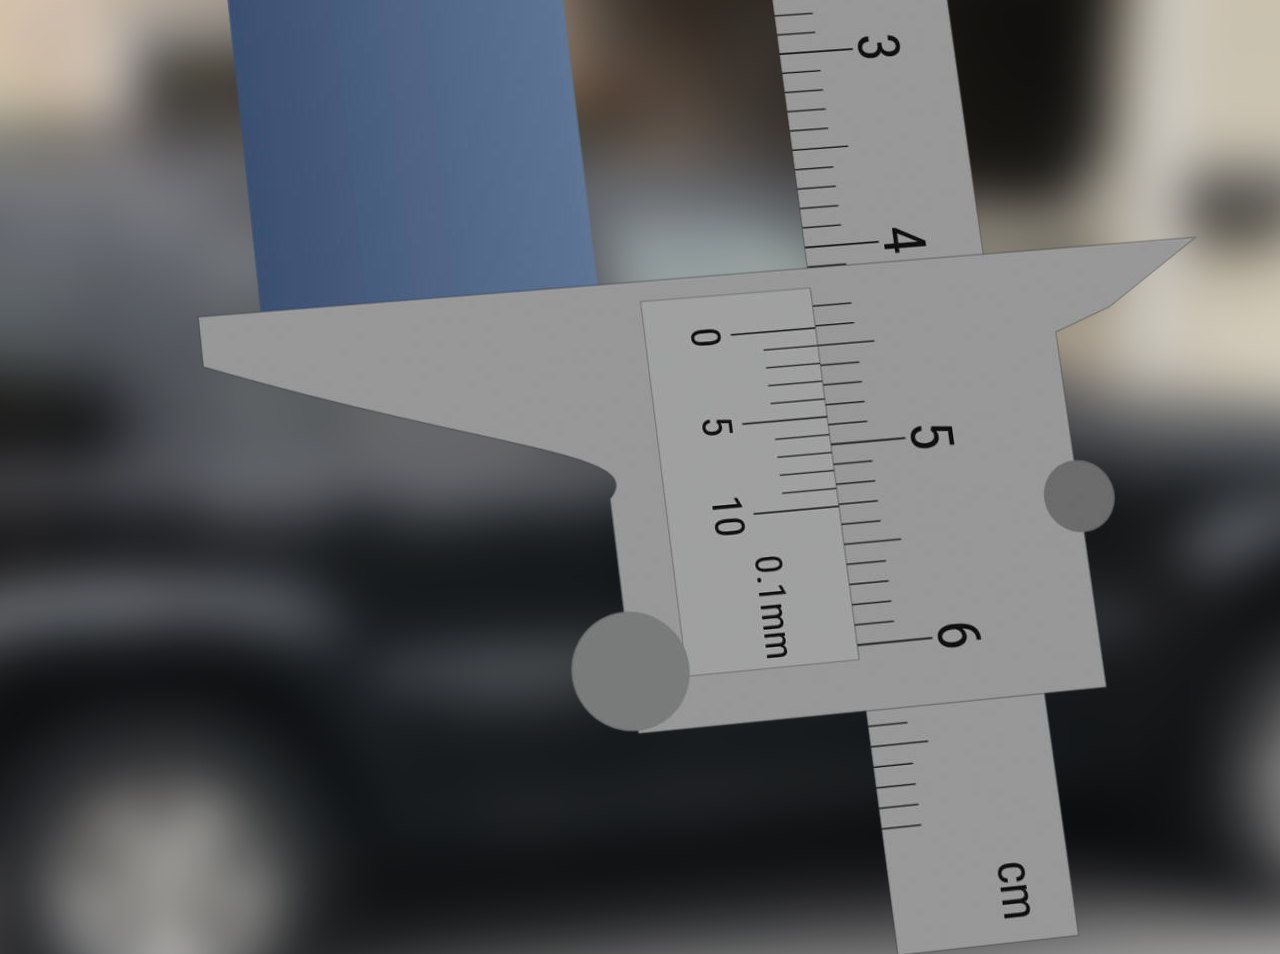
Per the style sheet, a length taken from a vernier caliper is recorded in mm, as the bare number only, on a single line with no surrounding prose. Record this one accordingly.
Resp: 44.1
